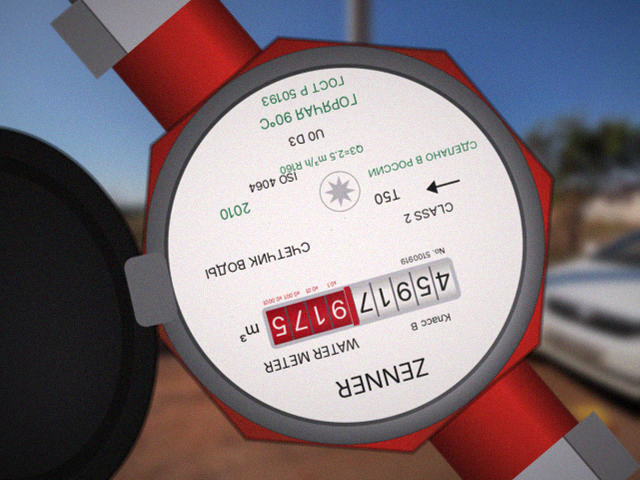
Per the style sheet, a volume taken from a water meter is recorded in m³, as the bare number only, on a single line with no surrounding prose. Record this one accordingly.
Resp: 45917.9175
